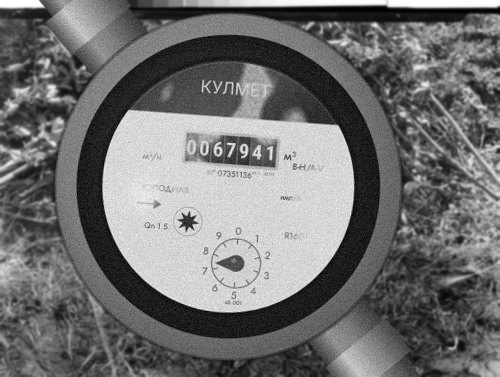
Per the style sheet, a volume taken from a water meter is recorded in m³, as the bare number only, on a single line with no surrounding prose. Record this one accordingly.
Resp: 679.417
